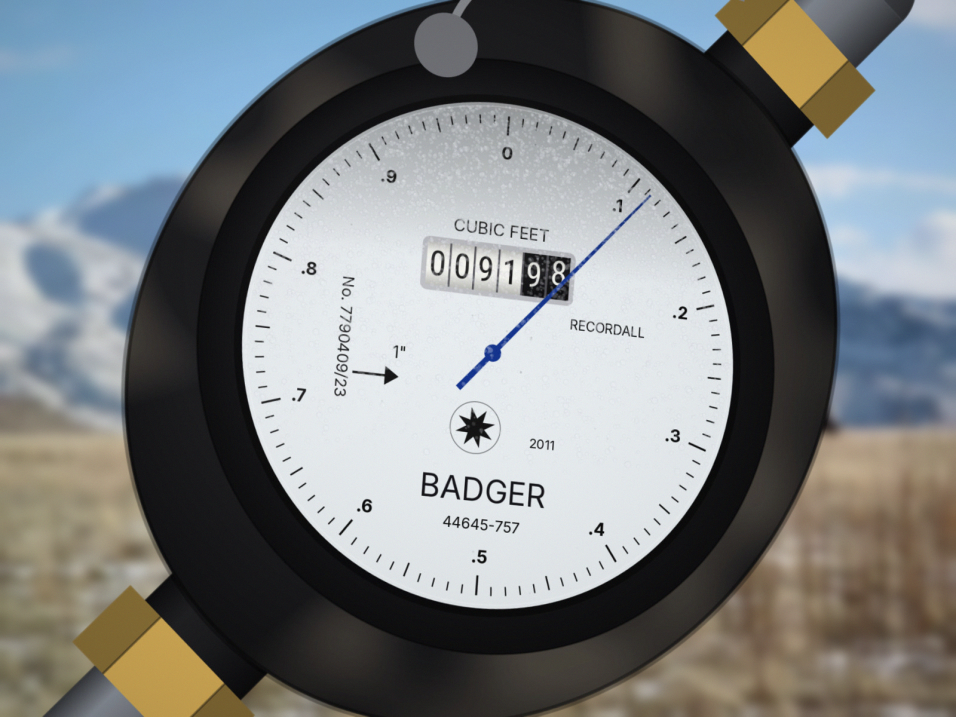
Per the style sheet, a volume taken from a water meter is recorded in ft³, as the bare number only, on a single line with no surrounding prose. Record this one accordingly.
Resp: 9198.11
